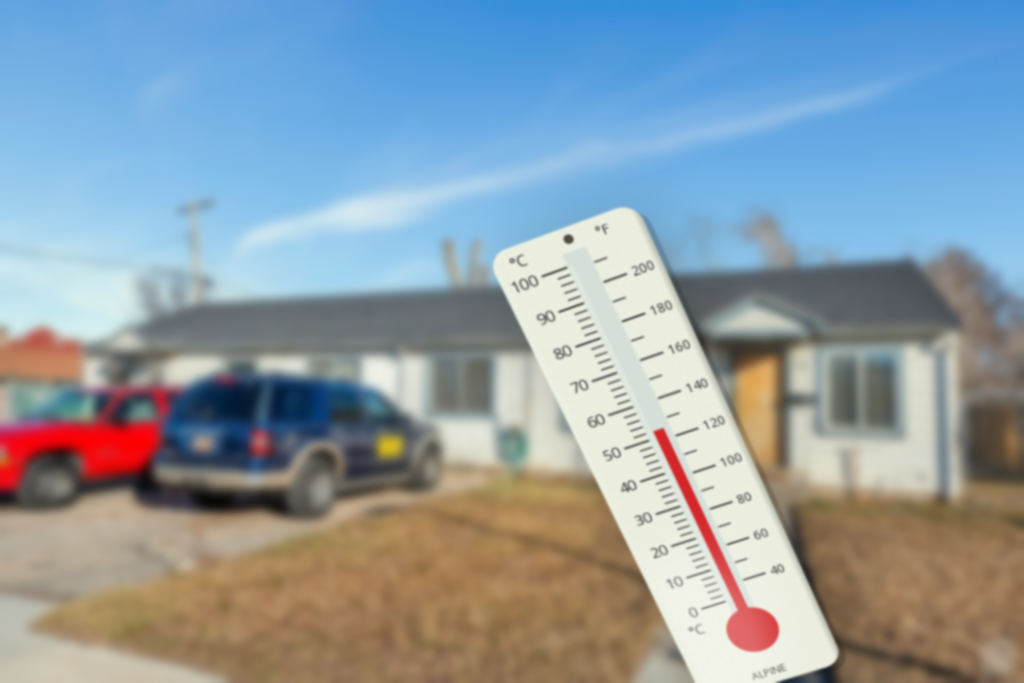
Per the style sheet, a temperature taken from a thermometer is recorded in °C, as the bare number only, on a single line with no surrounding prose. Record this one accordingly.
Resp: 52
